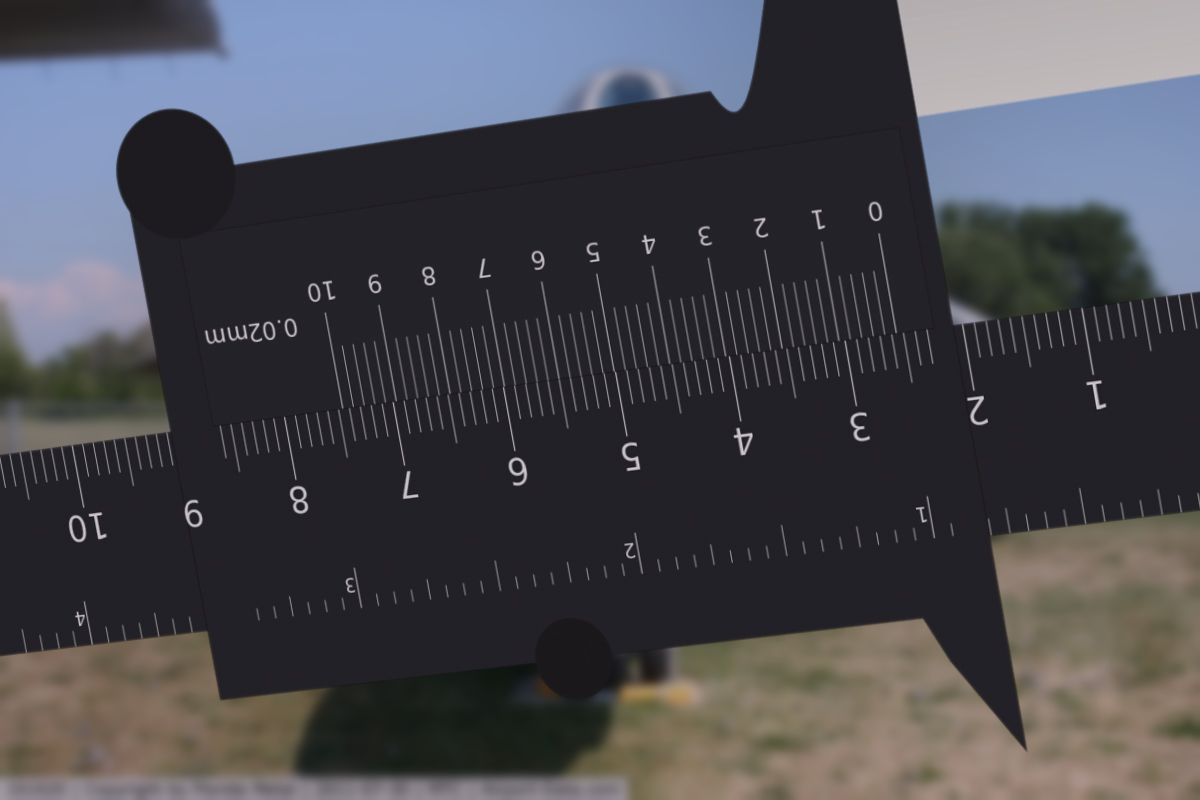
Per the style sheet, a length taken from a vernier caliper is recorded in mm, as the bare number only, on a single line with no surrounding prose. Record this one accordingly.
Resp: 25.6
